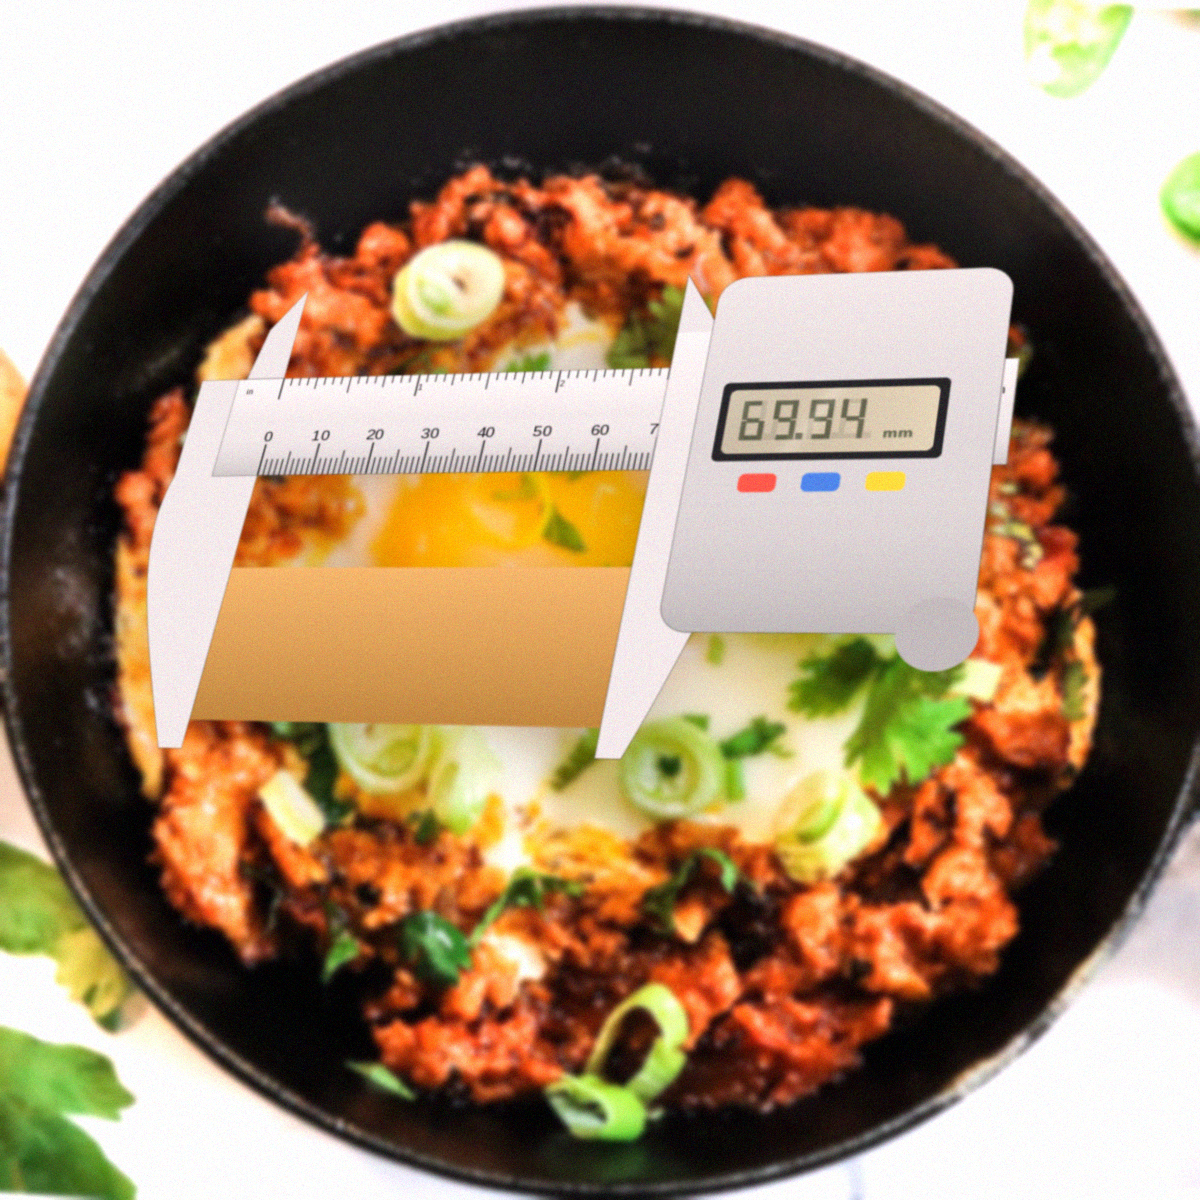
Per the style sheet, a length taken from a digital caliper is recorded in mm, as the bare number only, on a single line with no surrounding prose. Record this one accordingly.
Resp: 69.94
